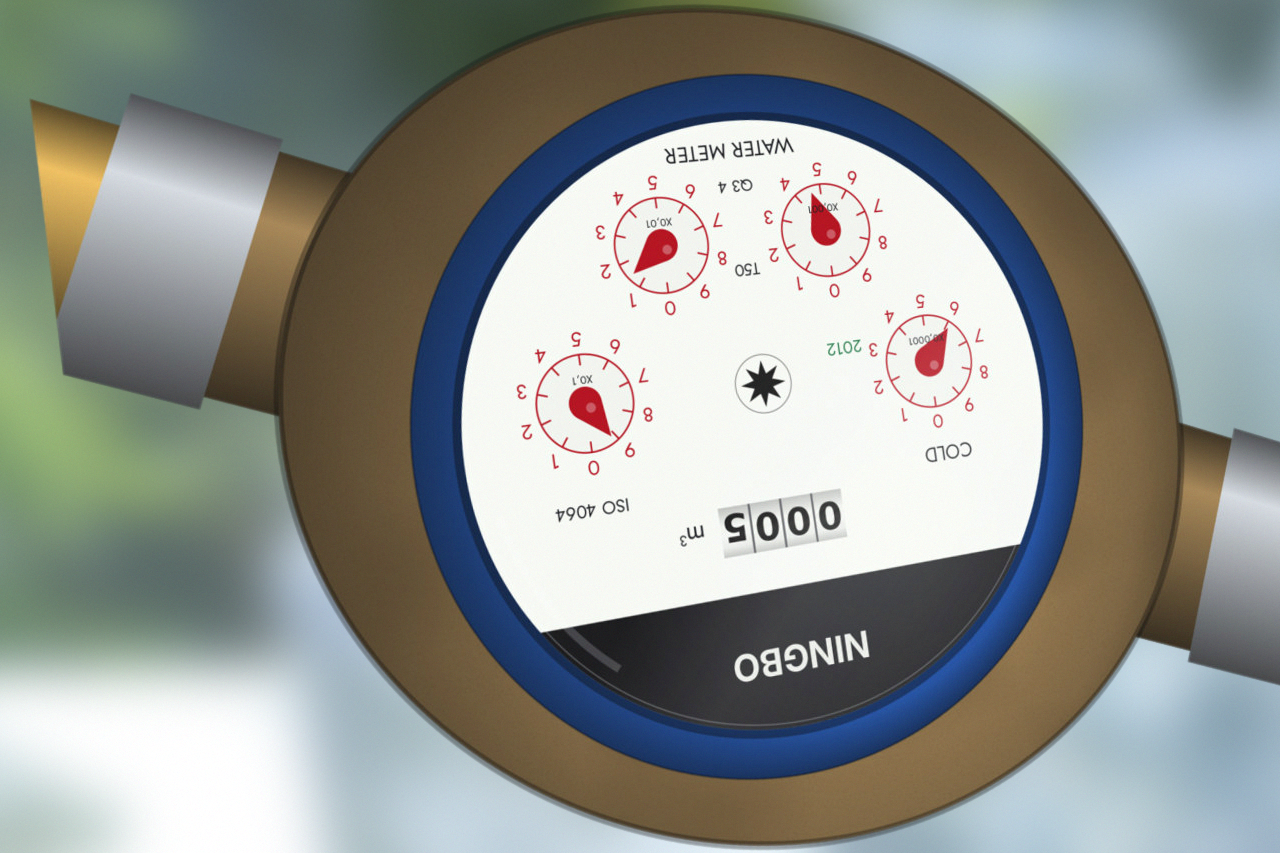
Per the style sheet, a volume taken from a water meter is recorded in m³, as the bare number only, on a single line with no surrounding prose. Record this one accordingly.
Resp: 4.9146
